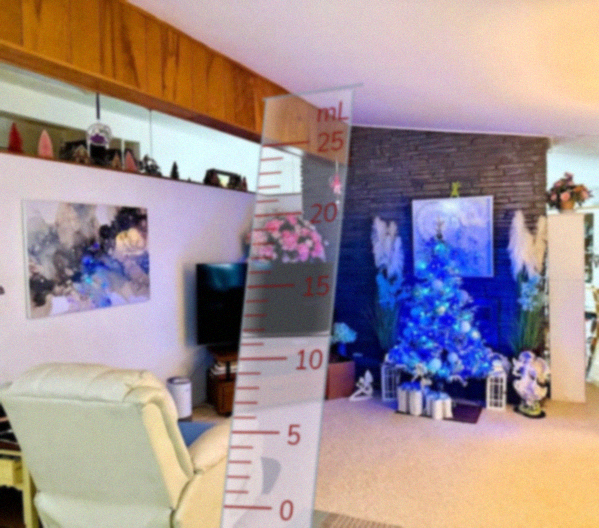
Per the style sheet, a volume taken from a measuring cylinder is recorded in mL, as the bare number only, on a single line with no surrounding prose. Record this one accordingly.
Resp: 11.5
